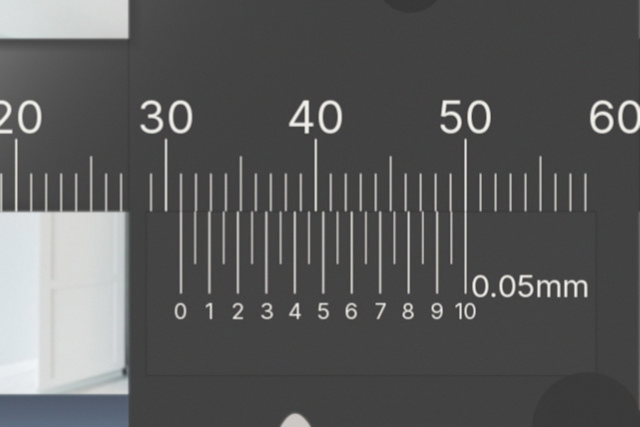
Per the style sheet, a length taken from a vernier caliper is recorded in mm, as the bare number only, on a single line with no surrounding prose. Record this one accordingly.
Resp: 31.0
